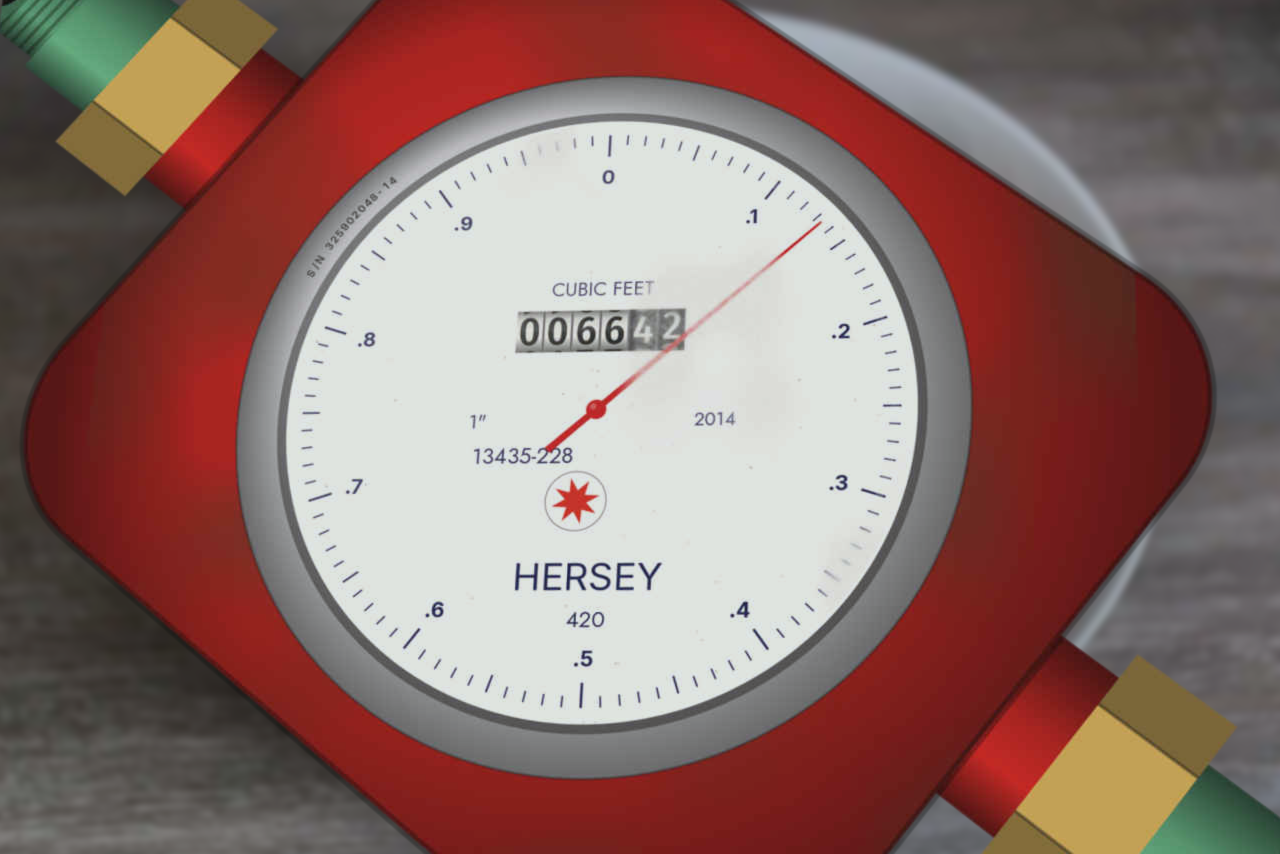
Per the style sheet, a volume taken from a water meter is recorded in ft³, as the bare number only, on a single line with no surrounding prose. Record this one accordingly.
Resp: 6642.13
